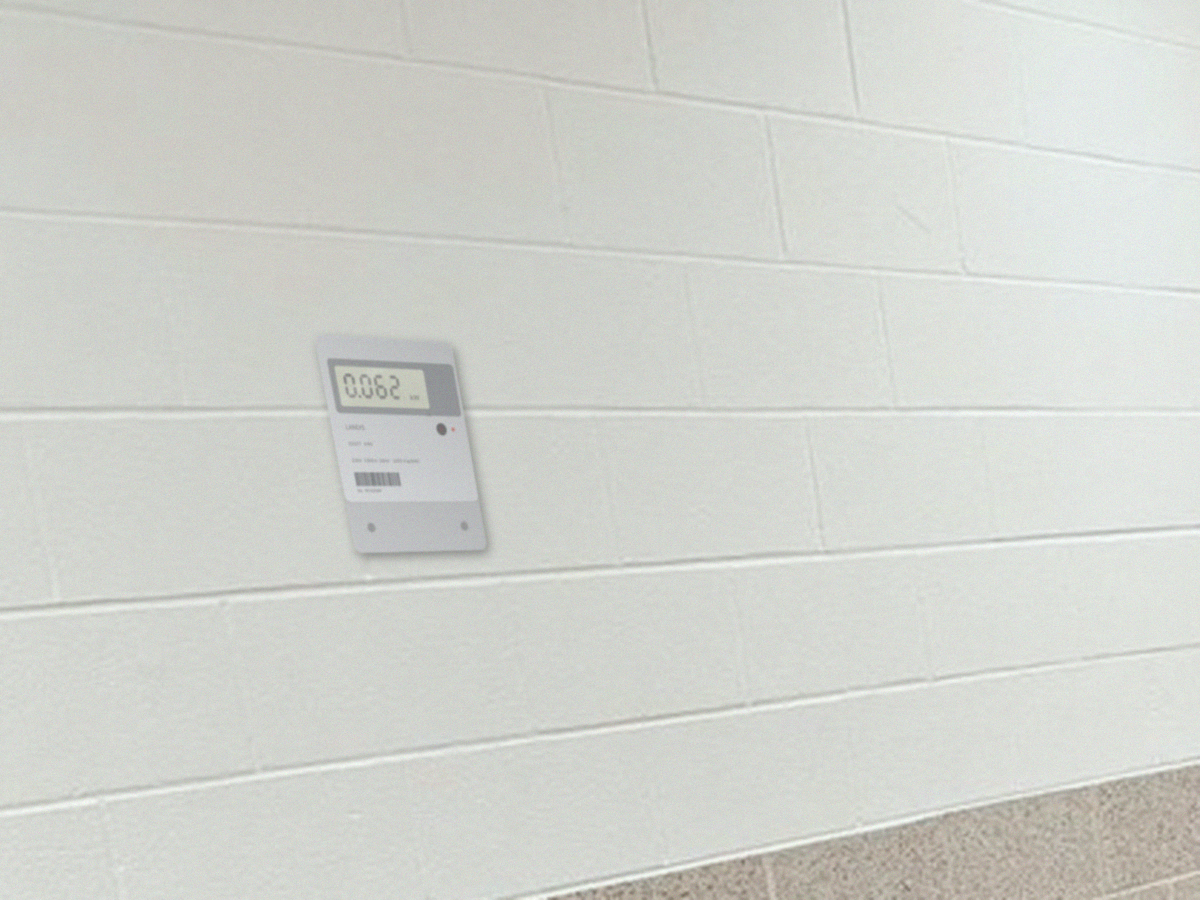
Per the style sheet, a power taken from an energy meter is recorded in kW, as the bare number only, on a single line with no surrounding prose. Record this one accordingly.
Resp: 0.062
